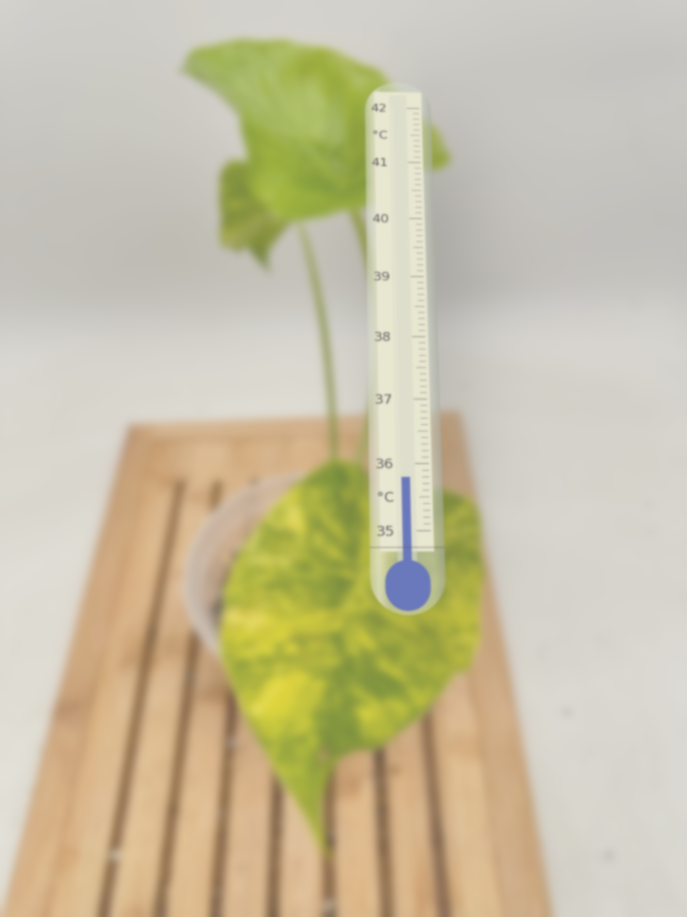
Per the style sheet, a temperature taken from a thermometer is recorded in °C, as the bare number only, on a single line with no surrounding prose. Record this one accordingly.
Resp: 35.8
